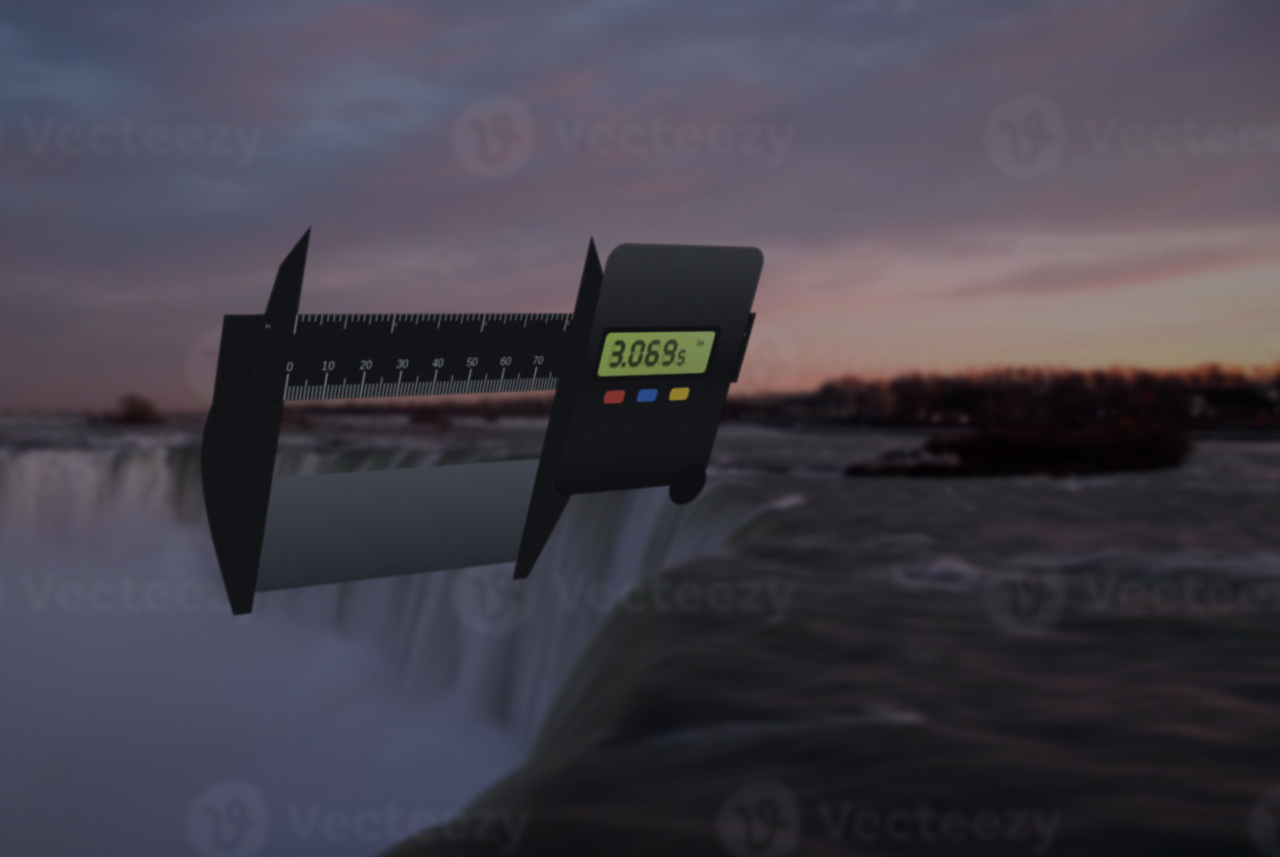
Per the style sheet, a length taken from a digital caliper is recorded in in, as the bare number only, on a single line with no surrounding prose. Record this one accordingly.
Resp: 3.0695
